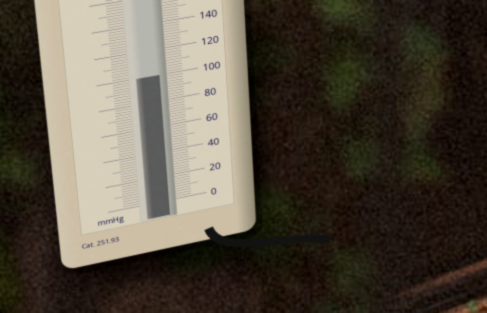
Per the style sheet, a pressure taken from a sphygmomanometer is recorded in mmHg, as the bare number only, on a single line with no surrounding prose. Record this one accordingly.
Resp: 100
